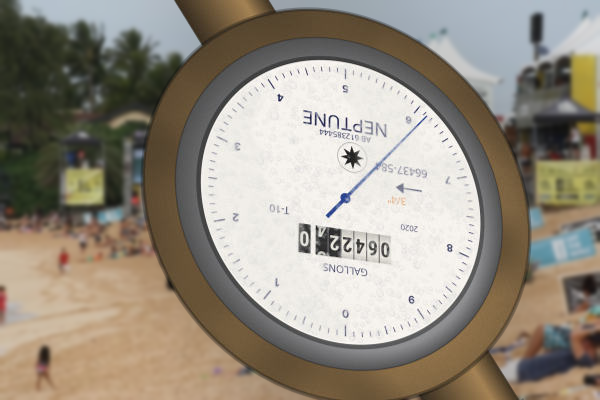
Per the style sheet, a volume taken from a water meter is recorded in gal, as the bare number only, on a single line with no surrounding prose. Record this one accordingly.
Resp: 642236.1
